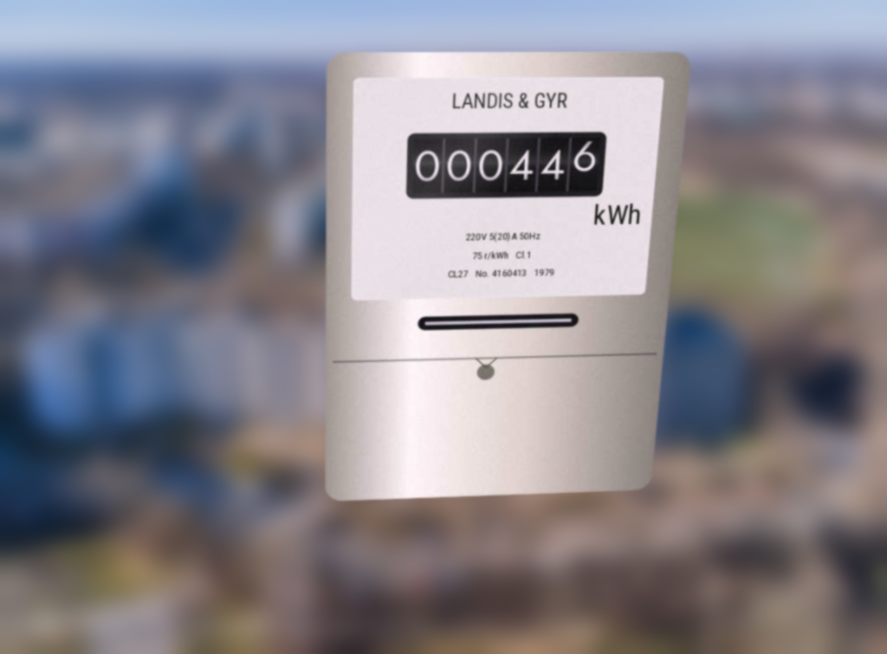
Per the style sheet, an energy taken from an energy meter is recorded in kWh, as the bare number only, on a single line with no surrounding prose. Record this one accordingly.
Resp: 446
